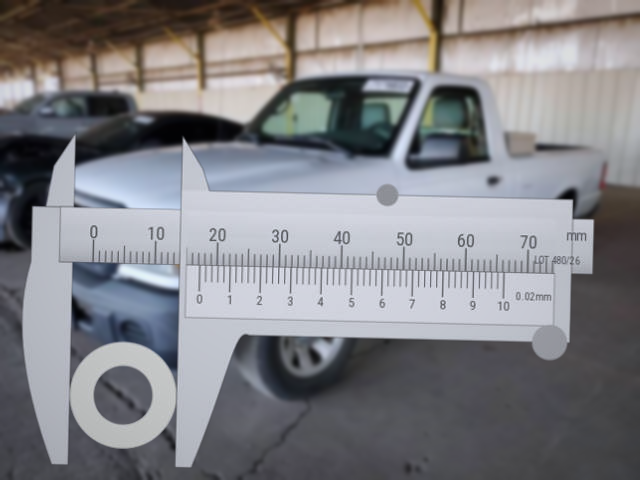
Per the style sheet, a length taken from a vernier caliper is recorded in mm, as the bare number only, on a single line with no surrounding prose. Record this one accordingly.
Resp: 17.2
